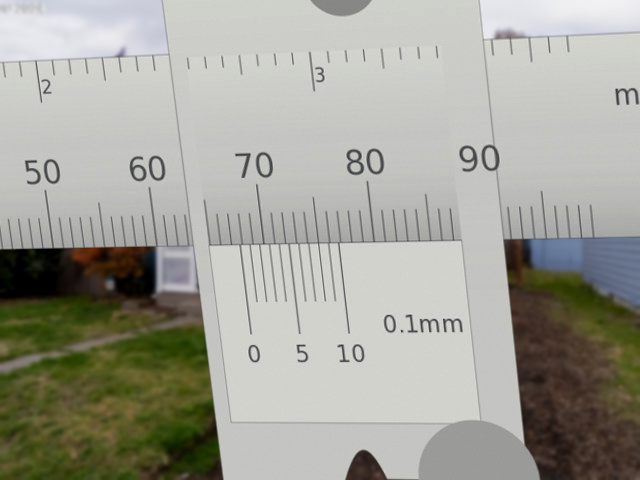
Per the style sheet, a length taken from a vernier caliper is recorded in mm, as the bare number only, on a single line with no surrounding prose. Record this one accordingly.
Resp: 67.8
